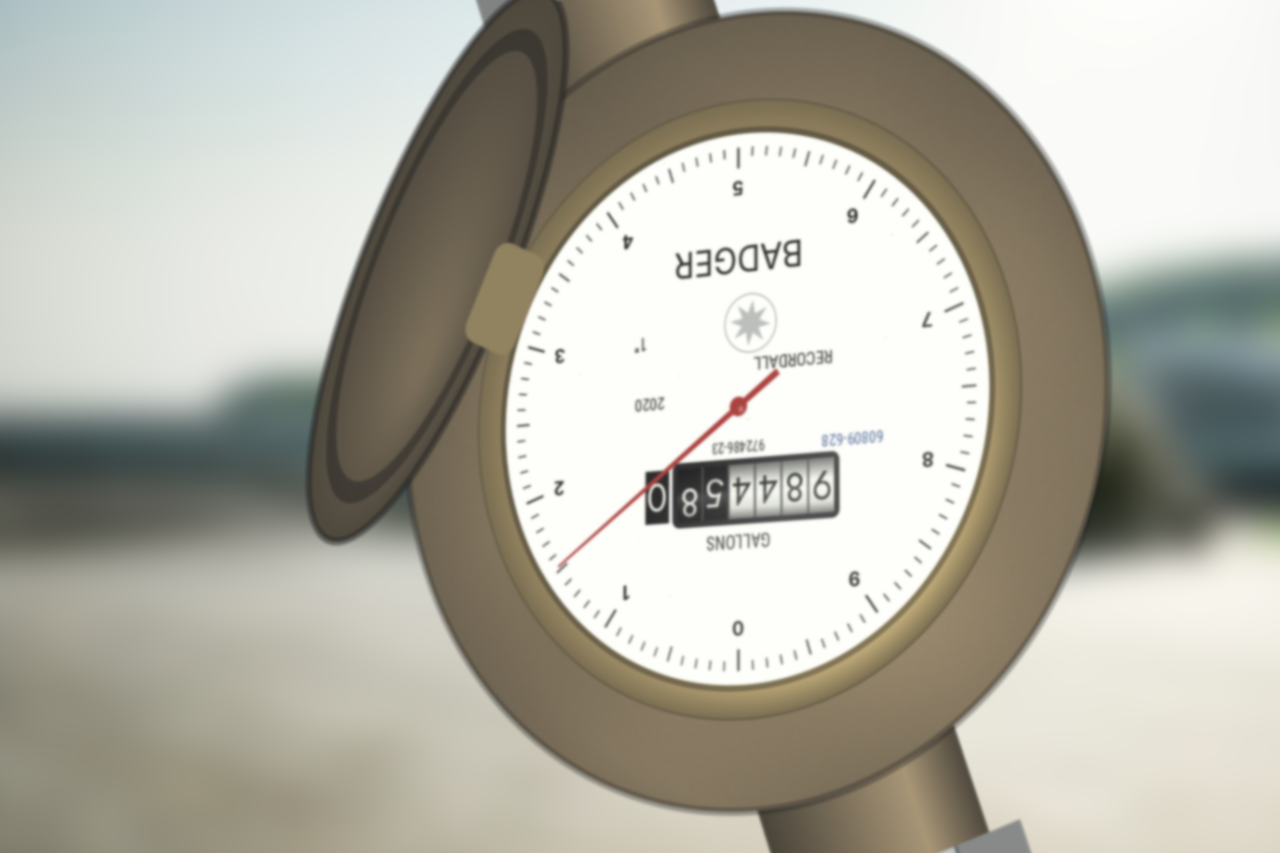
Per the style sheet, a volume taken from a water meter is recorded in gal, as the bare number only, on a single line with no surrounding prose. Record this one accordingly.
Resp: 9844581.5
